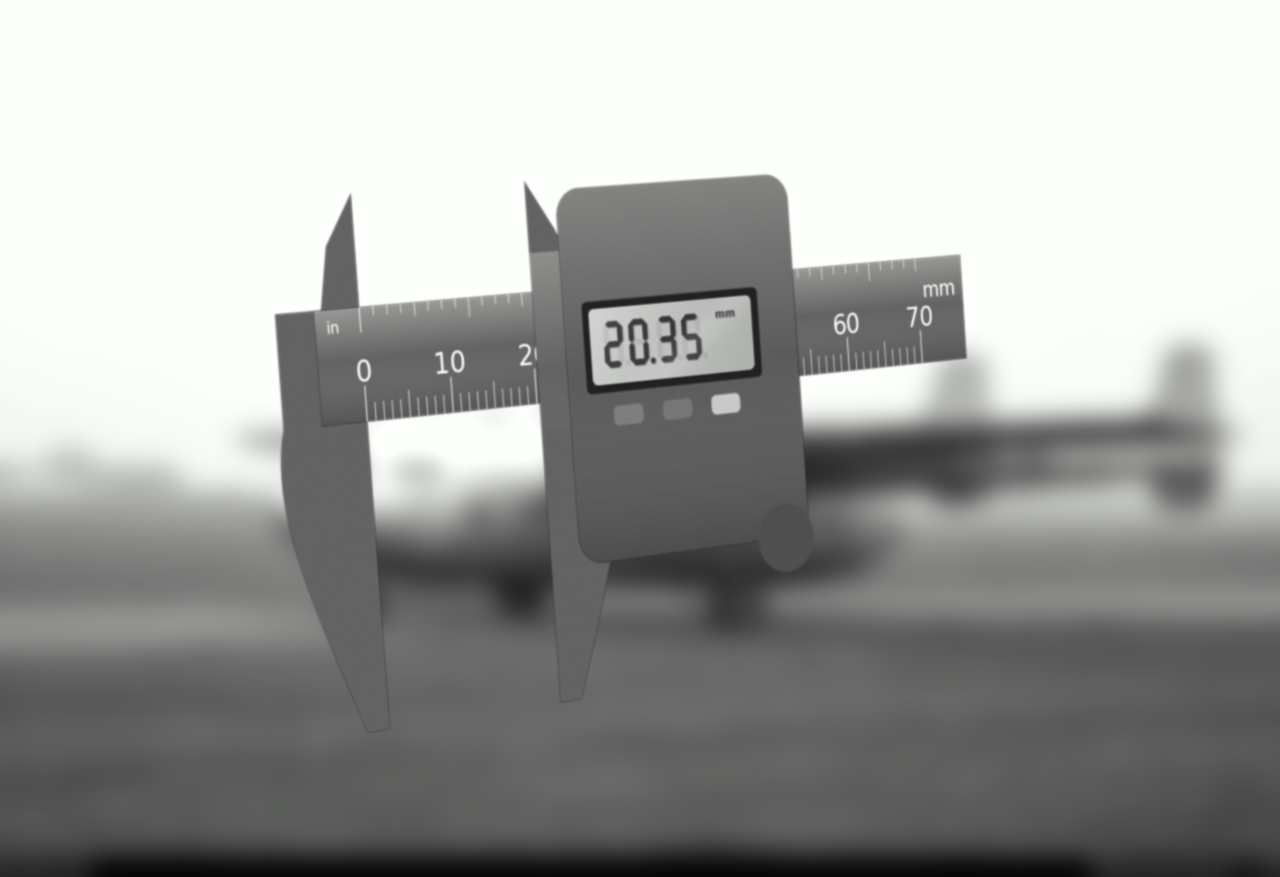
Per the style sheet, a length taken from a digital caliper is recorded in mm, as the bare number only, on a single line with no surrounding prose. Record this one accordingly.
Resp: 20.35
